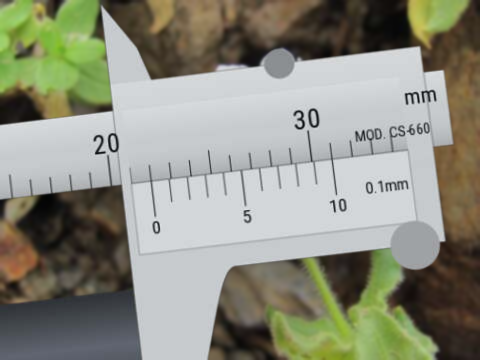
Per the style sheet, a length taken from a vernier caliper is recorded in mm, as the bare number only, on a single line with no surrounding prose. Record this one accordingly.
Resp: 22.0
